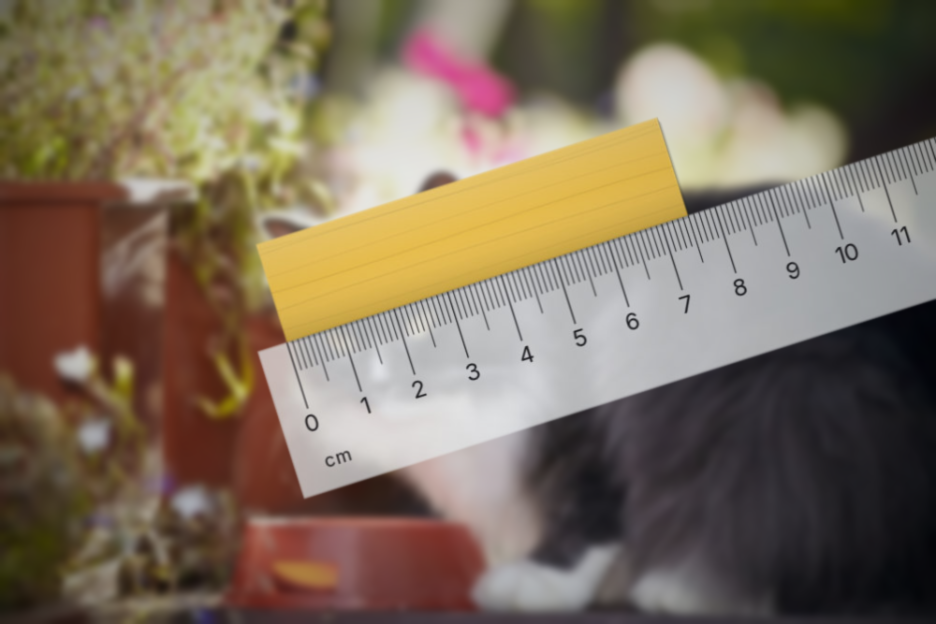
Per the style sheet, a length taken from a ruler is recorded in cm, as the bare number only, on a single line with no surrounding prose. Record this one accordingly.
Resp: 7.5
